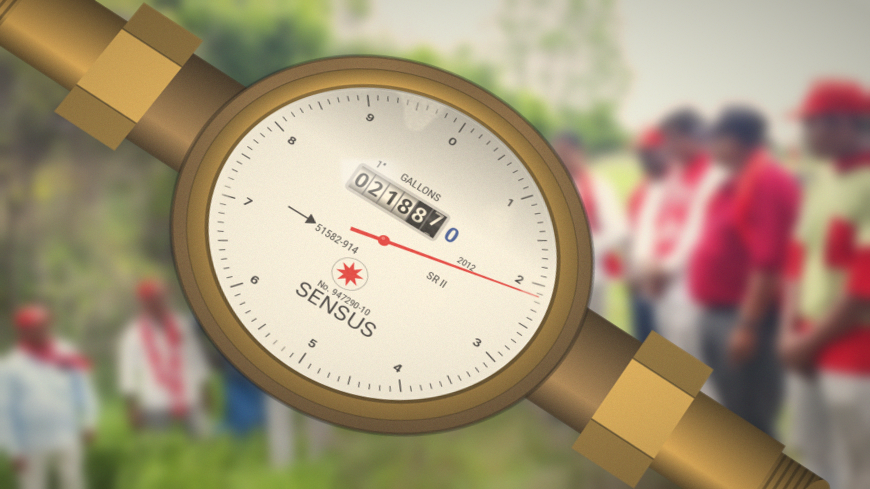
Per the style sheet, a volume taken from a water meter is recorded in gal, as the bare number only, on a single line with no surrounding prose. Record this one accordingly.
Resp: 218872.1
